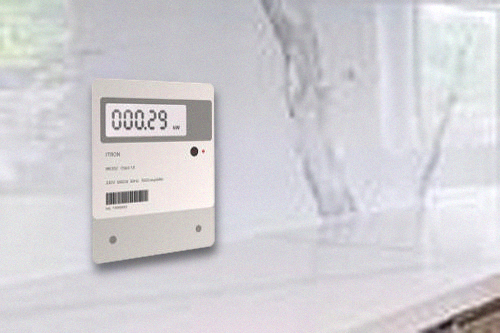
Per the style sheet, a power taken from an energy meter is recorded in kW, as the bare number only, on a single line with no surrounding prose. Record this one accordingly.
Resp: 0.29
